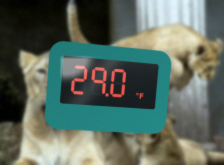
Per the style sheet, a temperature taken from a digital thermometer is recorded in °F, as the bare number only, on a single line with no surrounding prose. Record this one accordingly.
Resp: 29.0
